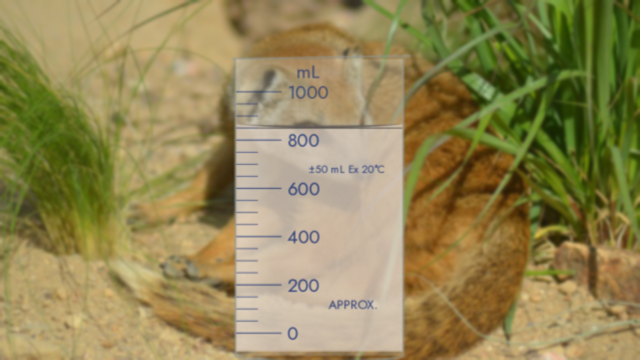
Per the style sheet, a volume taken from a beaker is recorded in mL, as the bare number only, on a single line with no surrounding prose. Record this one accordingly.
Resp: 850
